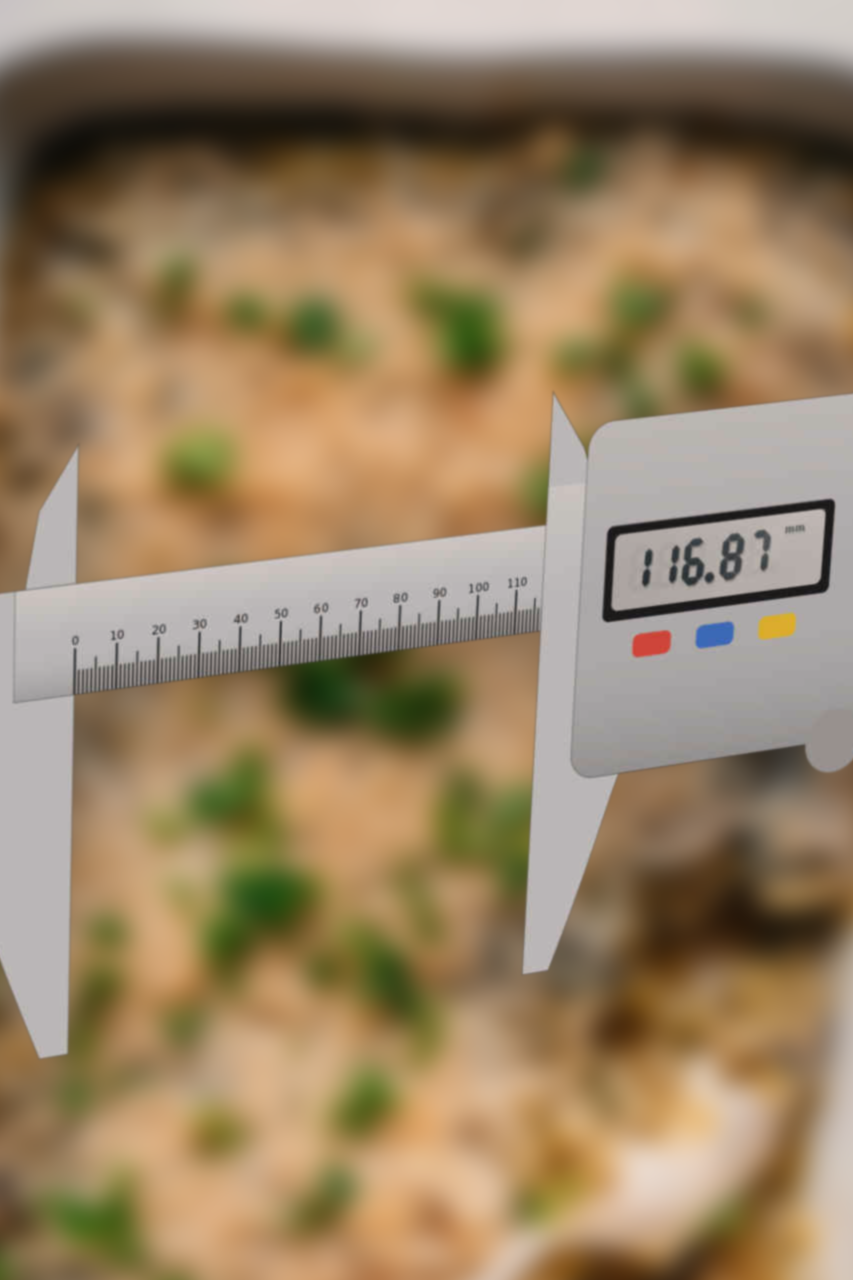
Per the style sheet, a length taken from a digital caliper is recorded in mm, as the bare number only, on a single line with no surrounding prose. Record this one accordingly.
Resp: 116.87
